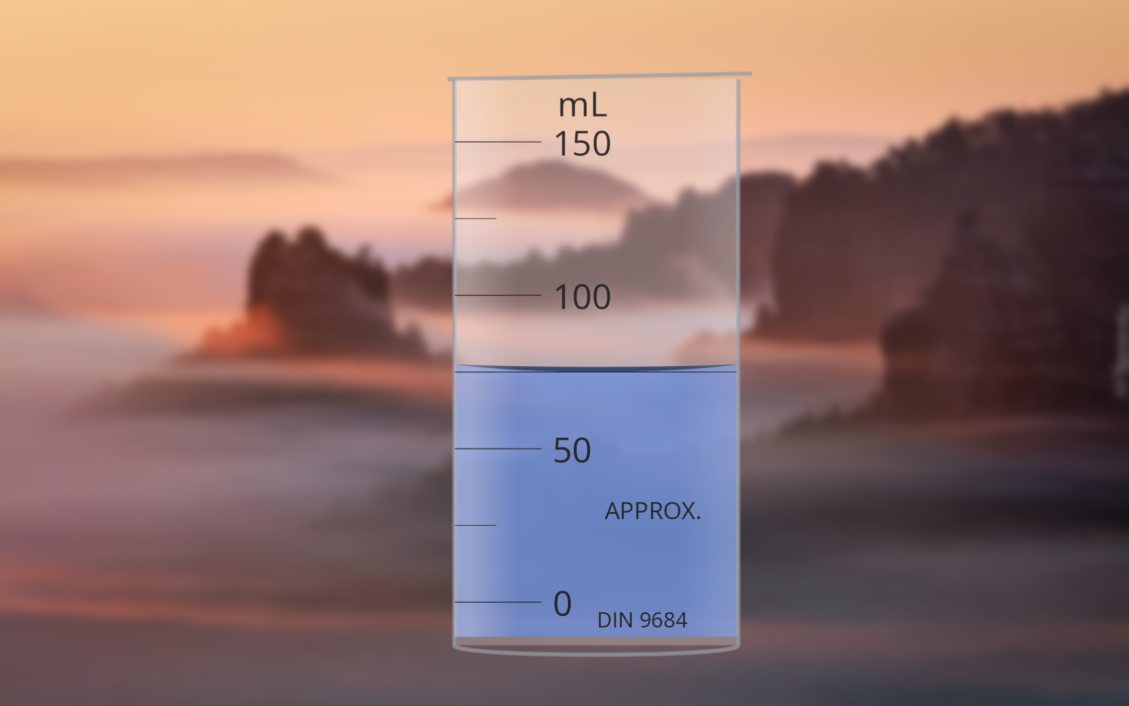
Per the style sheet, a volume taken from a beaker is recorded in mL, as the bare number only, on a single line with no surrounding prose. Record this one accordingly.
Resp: 75
